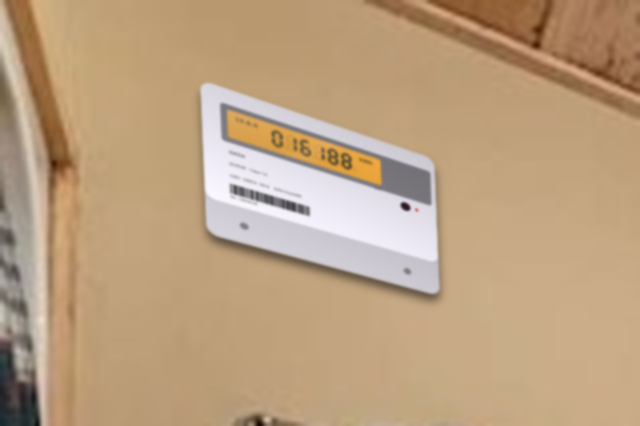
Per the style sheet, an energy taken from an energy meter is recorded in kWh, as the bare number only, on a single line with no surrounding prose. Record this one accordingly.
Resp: 16188
